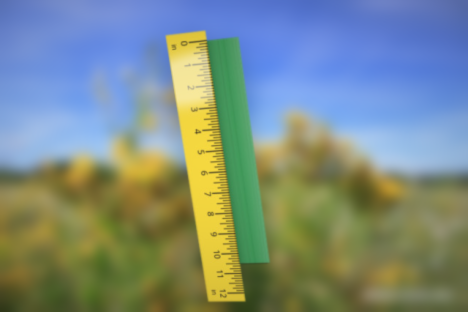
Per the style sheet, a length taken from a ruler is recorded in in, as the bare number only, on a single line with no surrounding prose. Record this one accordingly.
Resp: 10.5
